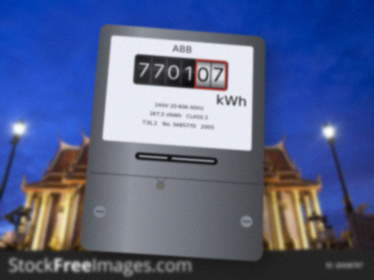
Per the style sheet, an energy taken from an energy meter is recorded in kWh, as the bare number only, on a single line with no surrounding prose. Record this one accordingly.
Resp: 7701.07
